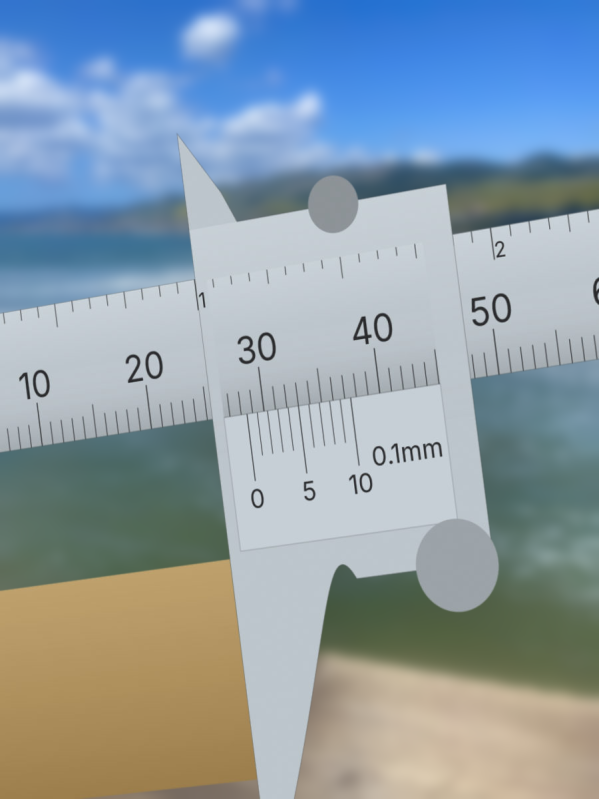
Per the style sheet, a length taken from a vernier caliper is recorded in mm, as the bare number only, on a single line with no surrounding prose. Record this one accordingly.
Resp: 28.5
